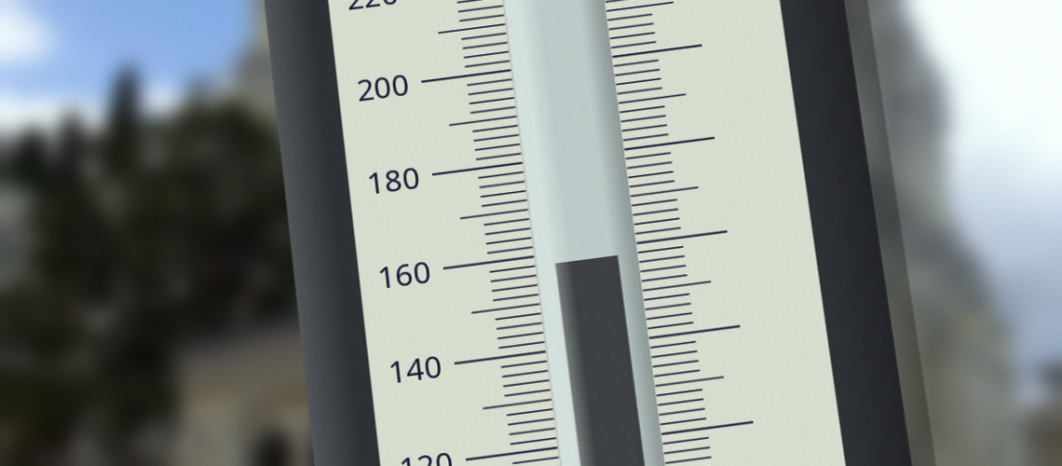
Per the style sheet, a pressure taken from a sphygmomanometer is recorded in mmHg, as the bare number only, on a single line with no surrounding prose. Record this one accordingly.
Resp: 158
